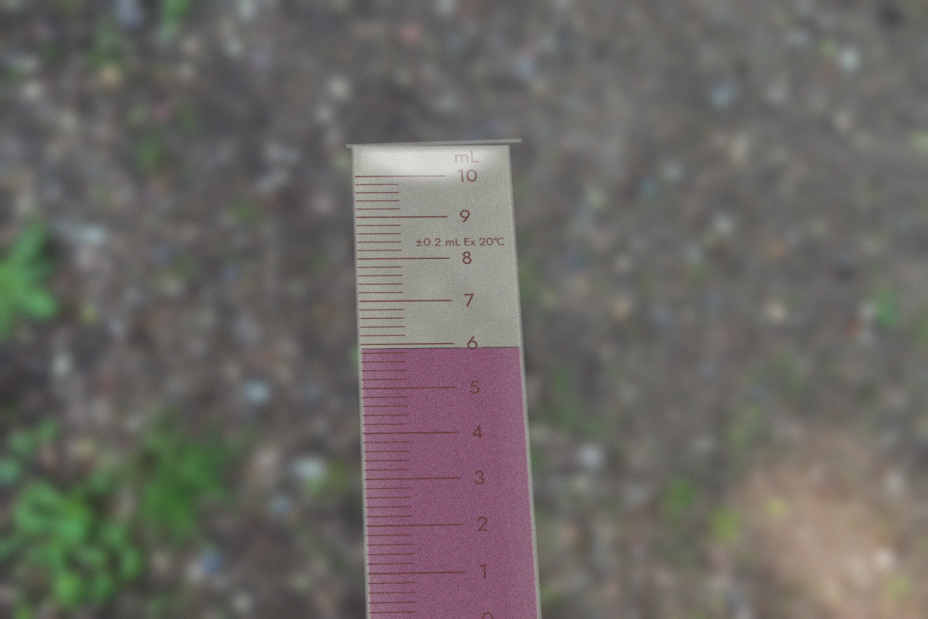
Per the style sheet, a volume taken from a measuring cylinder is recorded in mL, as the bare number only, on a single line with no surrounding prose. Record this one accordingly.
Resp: 5.9
